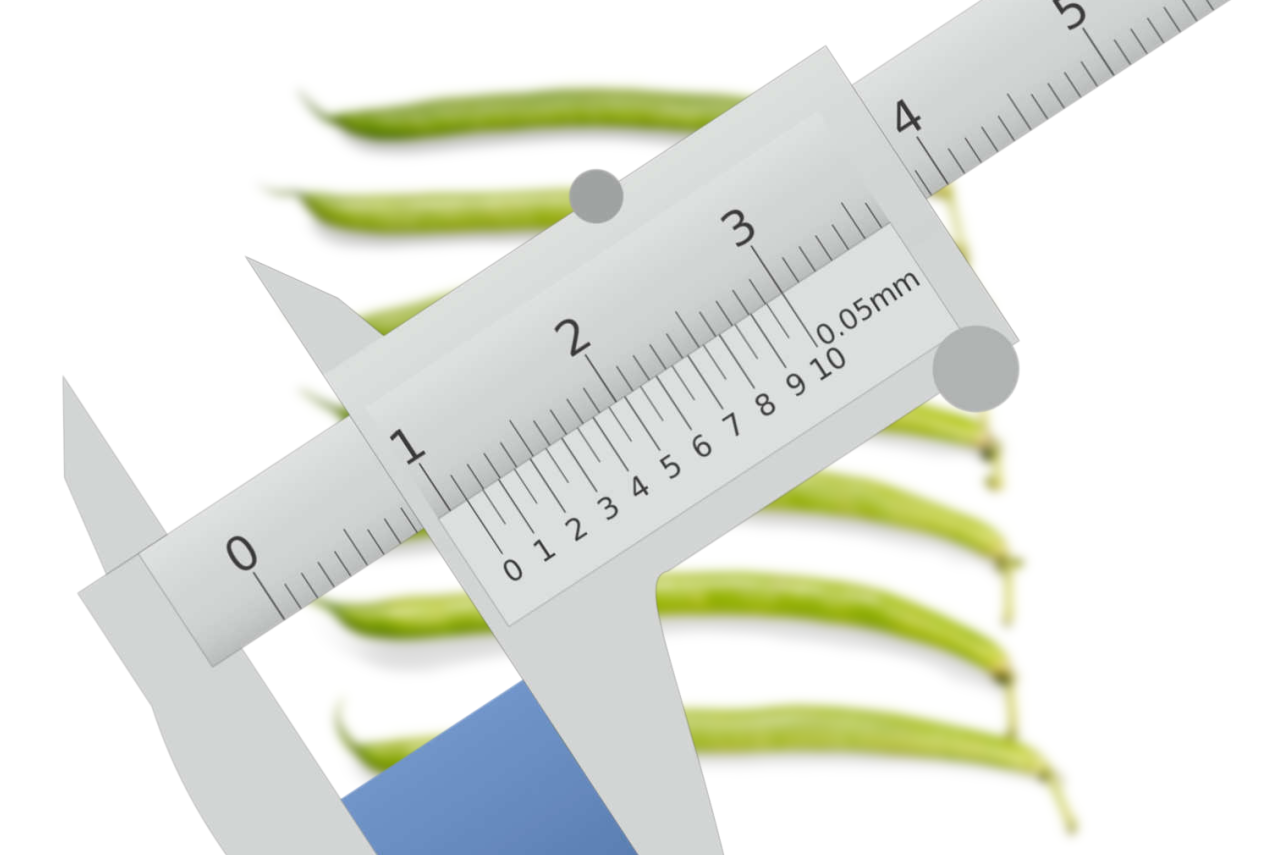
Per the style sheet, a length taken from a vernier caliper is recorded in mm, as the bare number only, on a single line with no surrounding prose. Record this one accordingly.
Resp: 11.0
